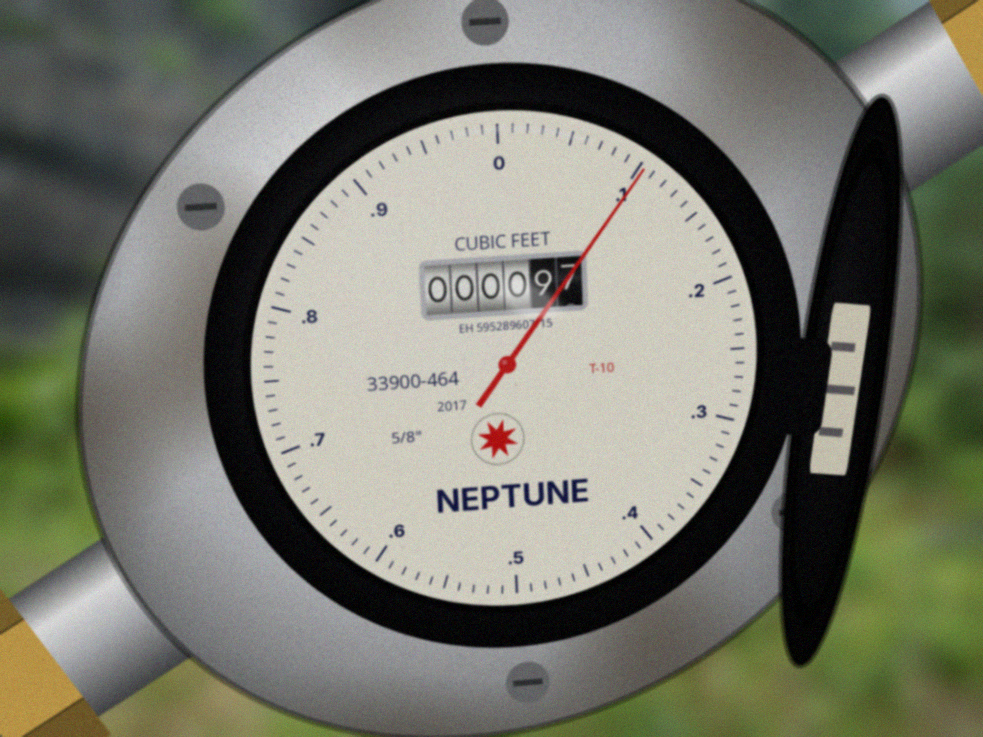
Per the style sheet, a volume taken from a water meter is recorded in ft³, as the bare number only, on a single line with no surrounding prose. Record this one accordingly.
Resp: 97.10
